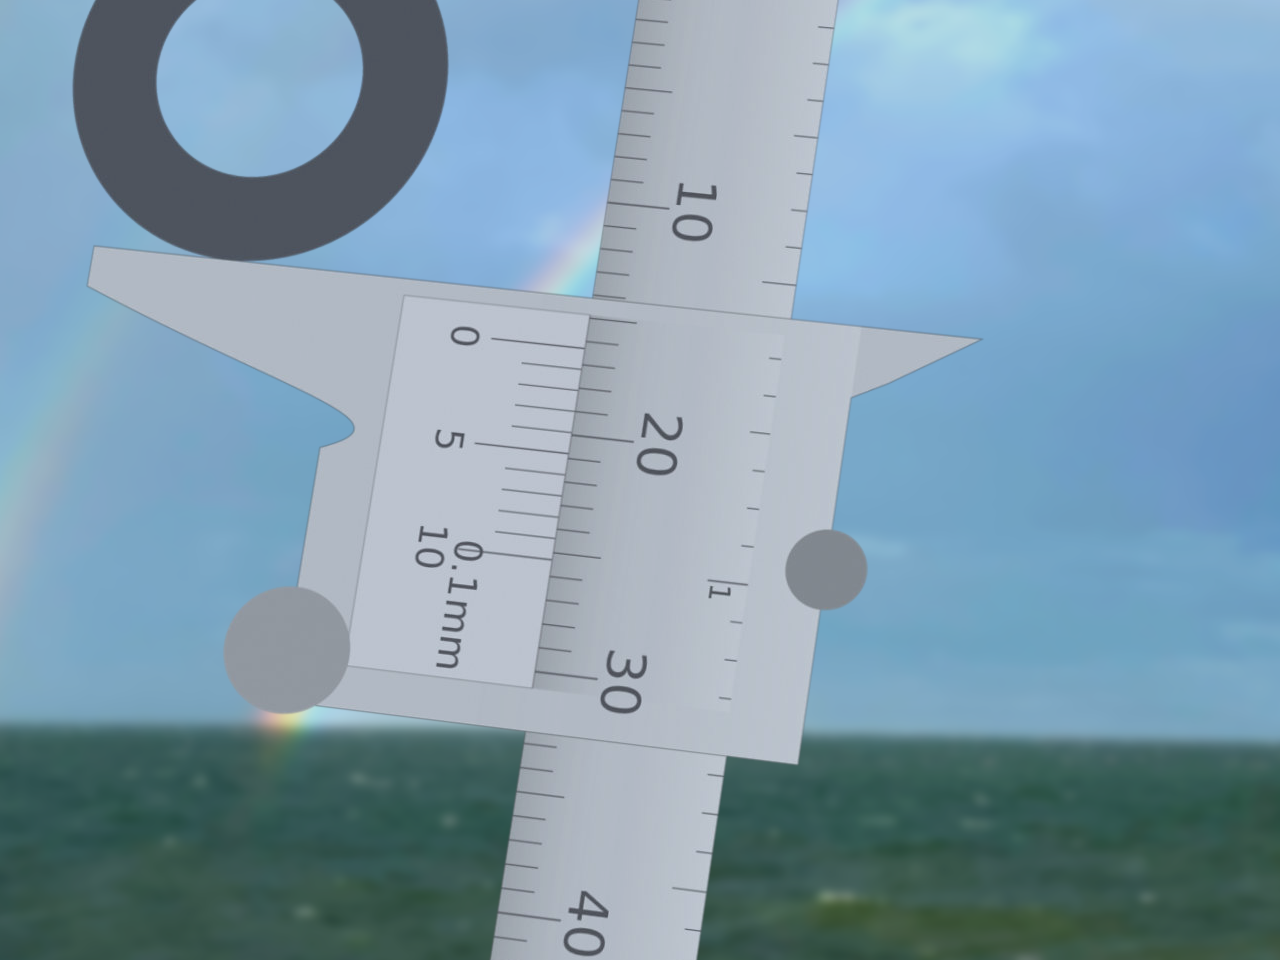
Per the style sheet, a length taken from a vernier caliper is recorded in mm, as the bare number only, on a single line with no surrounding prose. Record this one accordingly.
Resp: 16.3
